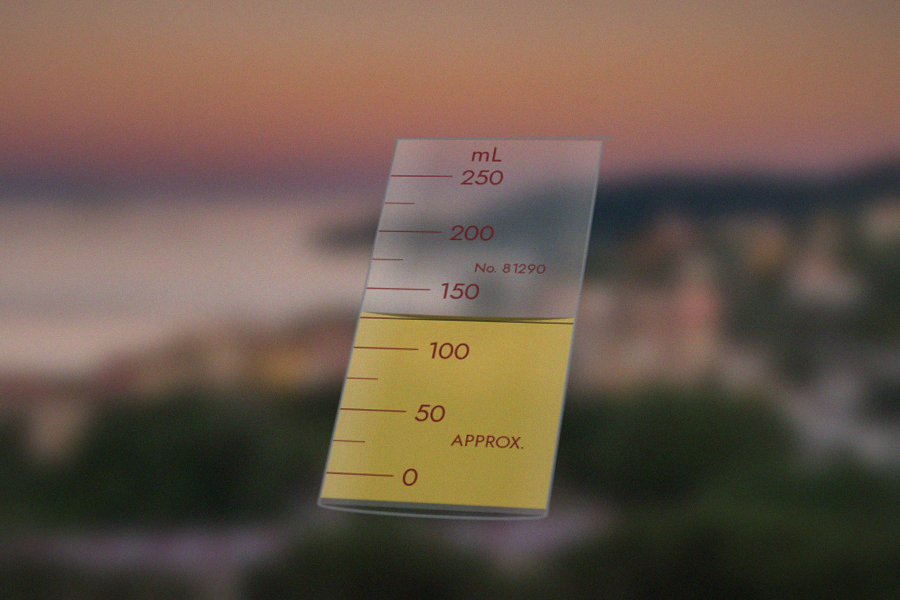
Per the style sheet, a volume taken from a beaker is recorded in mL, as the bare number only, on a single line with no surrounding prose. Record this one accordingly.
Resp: 125
